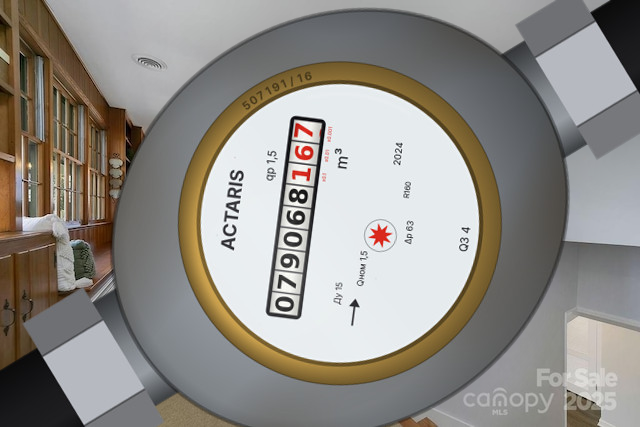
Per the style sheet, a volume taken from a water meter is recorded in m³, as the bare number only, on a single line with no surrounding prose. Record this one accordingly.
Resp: 79068.167
